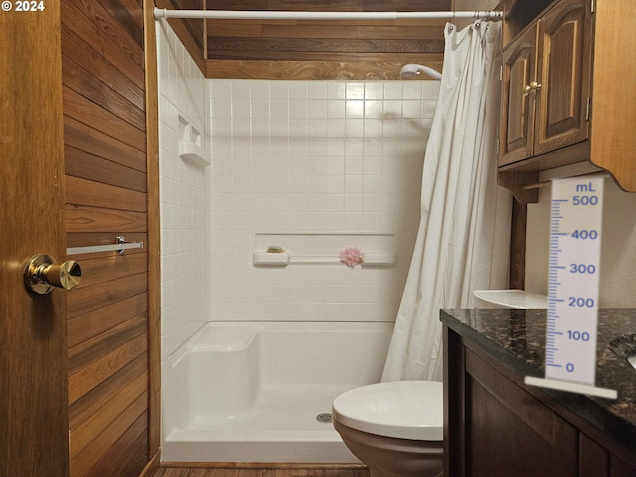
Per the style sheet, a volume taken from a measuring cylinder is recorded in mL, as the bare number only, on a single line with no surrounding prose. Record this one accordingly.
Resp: 400
